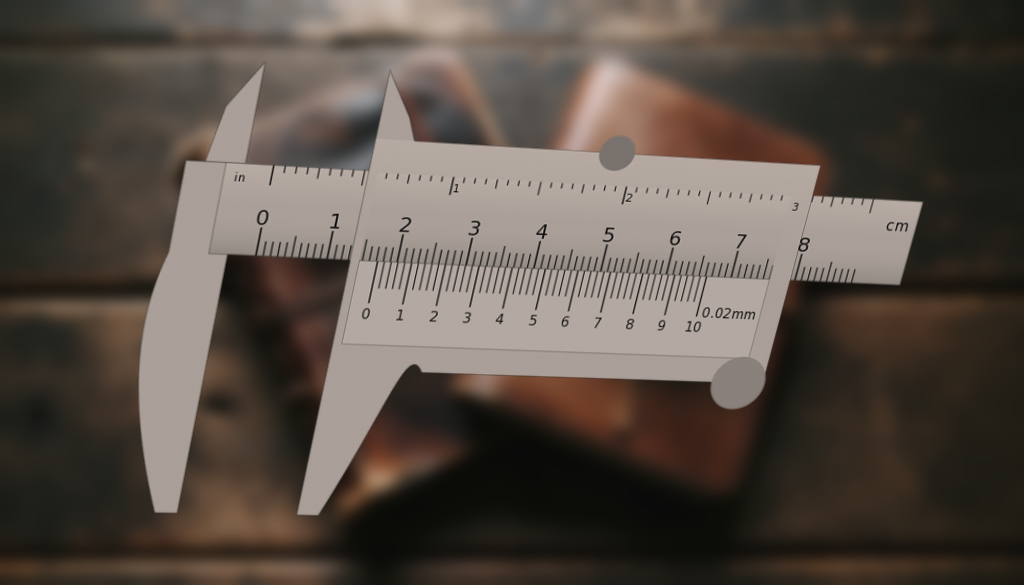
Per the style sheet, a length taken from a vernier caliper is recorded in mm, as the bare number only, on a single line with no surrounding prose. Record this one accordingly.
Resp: 17.2
